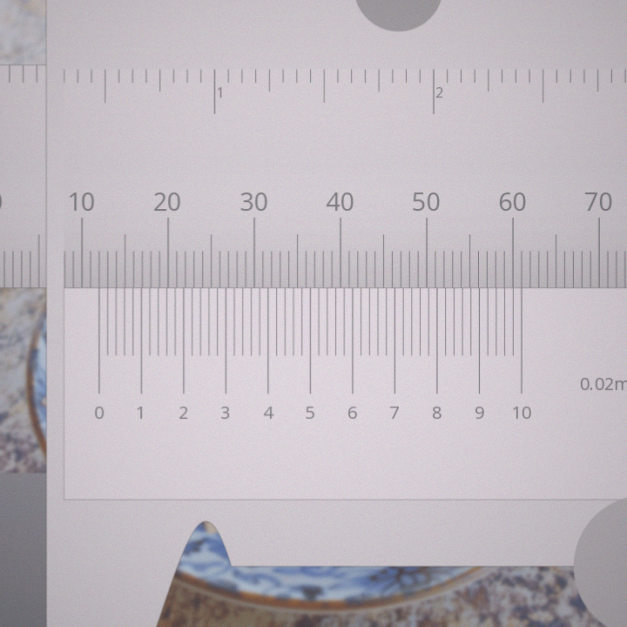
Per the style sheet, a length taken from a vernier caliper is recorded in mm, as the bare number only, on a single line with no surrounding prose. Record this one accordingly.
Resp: 12.0
